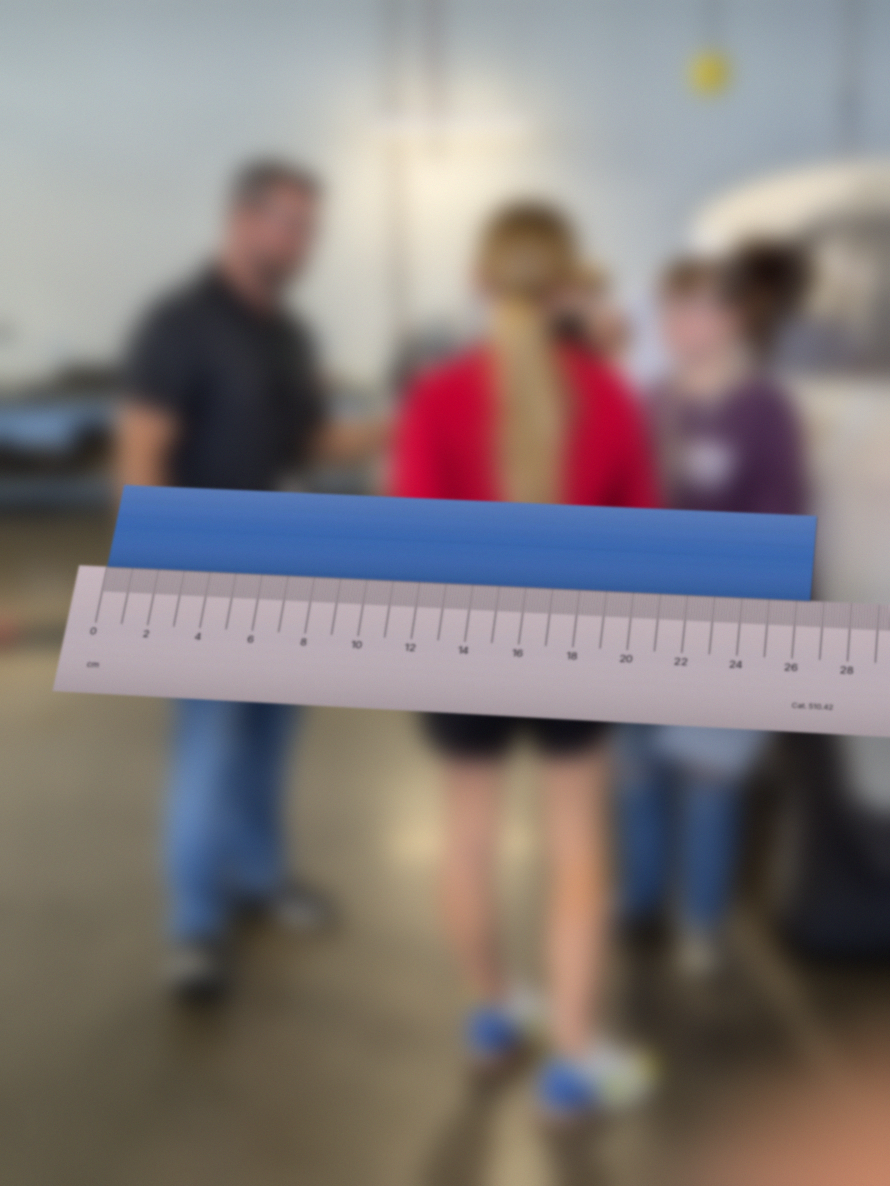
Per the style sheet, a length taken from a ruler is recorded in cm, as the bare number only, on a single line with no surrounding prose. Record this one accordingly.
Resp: 26.5
